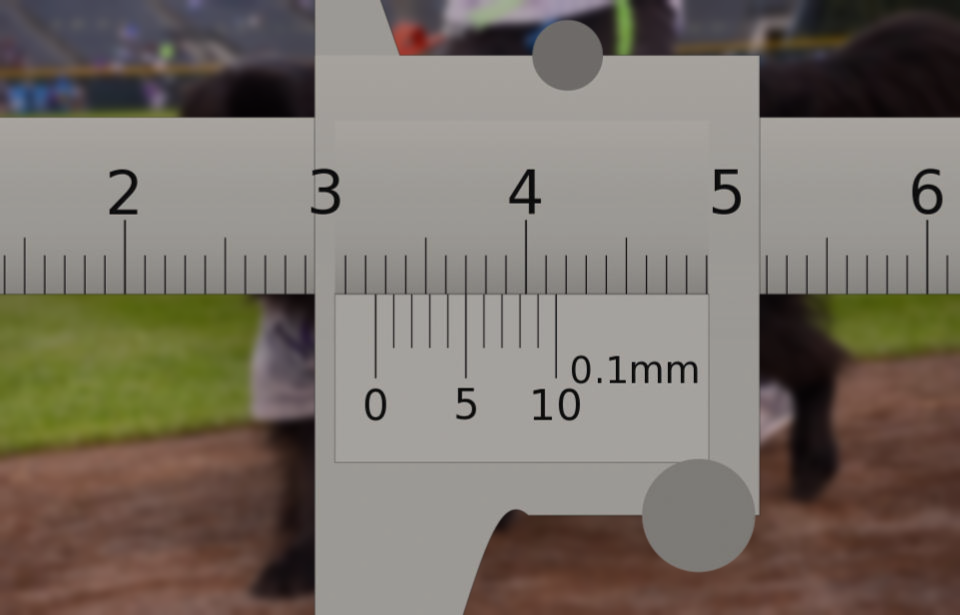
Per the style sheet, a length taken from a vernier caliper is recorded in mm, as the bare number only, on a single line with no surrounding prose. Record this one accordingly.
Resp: 32.5
